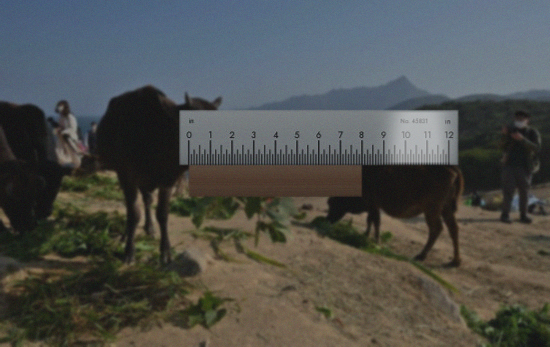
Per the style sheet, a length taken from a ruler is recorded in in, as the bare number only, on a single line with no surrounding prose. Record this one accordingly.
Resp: 8
